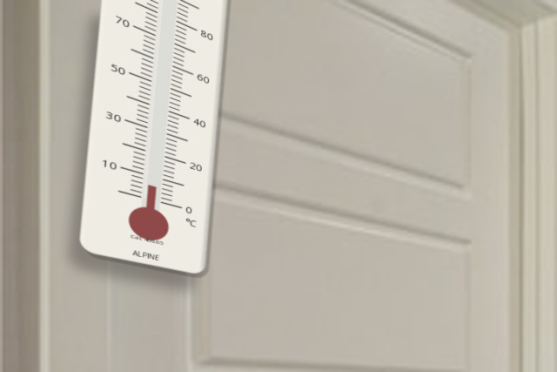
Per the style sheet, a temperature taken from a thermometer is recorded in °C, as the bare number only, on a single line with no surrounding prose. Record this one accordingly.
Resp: 6
